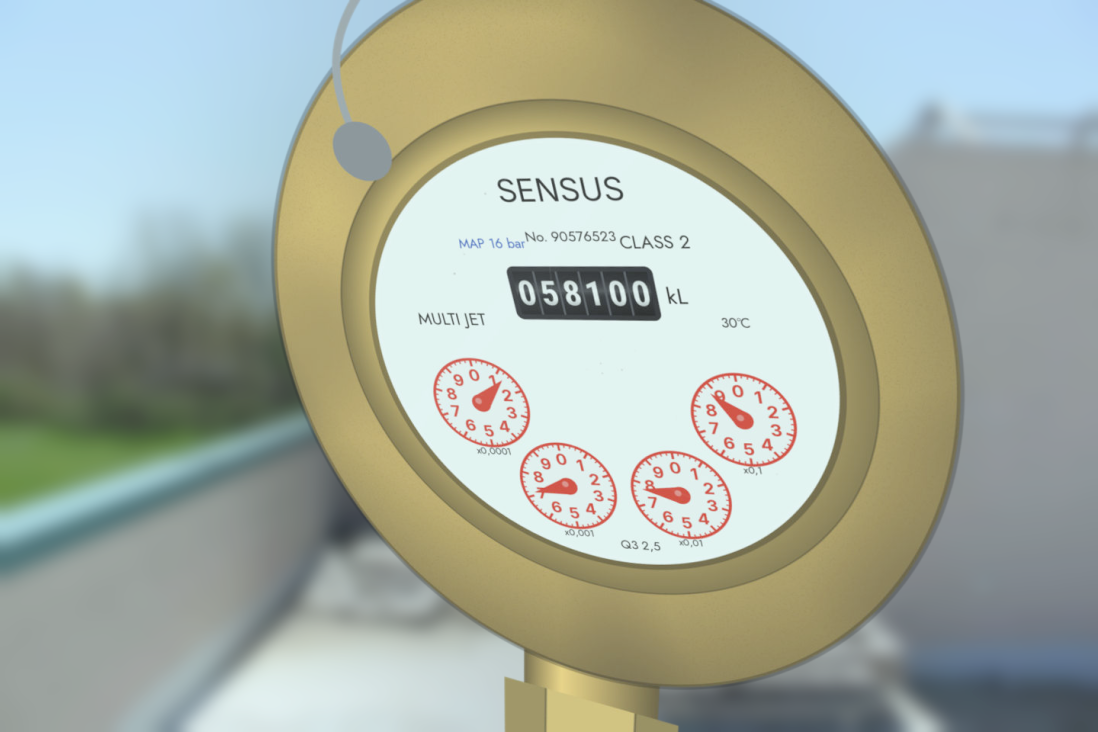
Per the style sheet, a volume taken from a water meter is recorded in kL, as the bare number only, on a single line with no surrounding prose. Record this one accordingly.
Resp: 58100.8771
